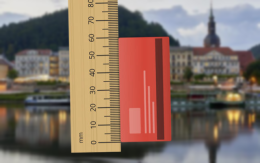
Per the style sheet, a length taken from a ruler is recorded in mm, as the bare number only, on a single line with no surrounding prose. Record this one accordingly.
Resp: 60
